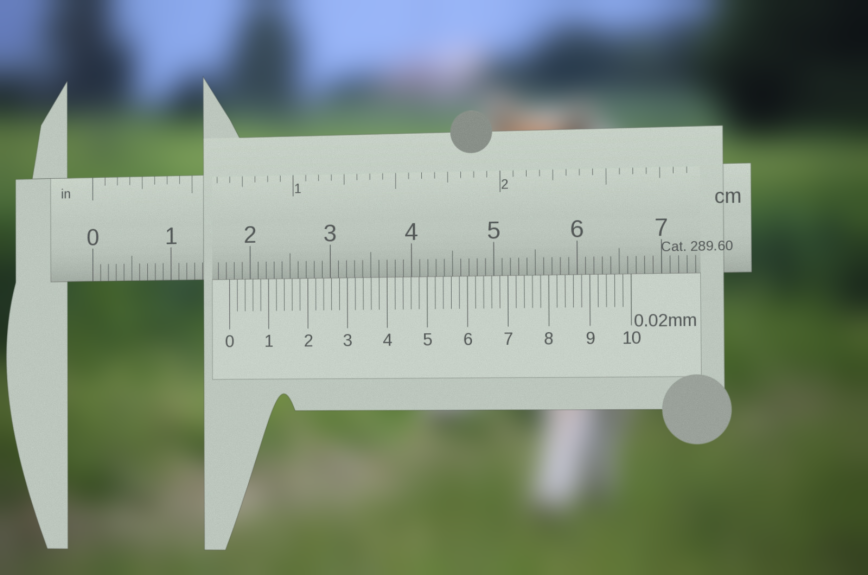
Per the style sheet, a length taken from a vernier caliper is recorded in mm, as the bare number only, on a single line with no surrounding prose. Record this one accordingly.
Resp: 17.4
